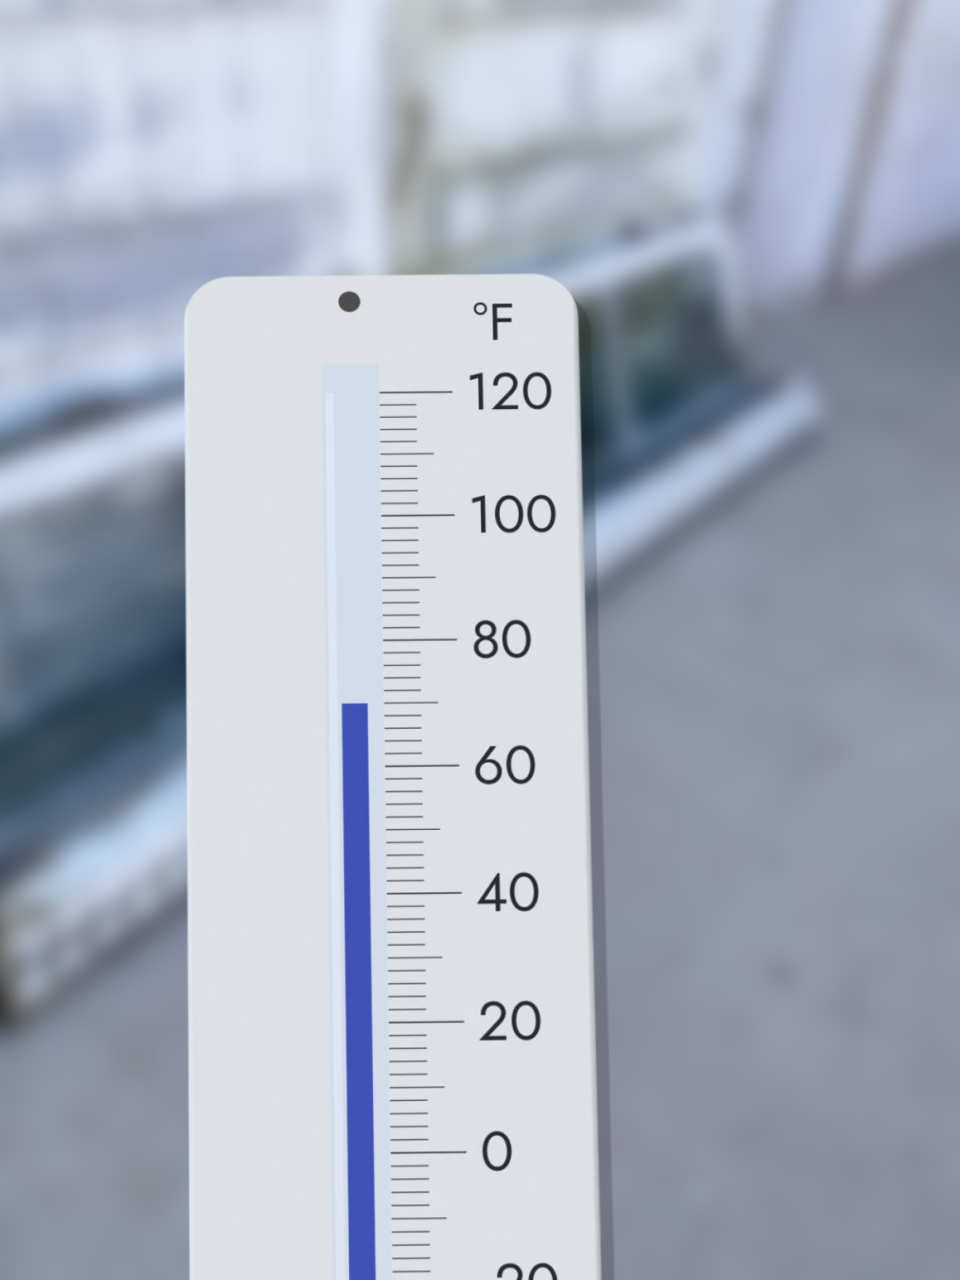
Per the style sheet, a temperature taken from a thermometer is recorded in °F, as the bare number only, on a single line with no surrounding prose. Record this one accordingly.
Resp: 70
